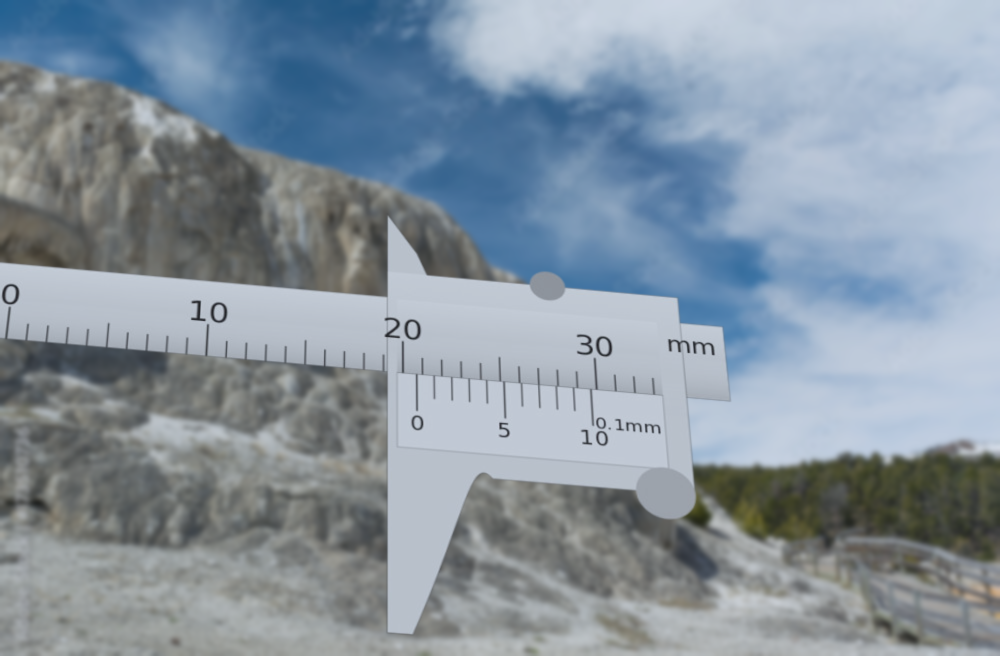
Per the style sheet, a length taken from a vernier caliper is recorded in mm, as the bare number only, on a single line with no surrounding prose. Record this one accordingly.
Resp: 20.7
